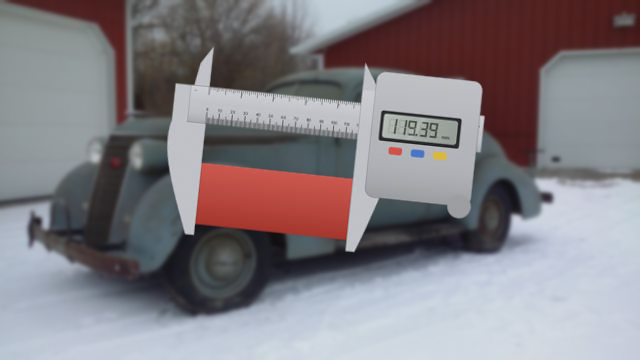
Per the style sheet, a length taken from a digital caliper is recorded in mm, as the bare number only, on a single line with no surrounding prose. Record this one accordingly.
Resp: 119.39
